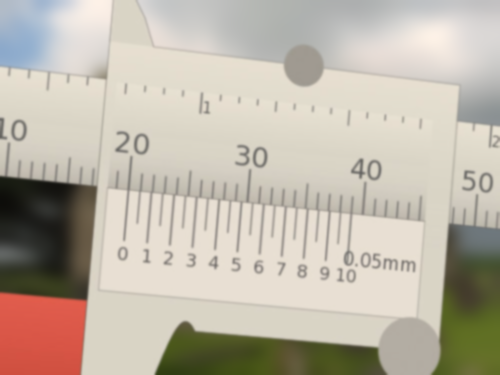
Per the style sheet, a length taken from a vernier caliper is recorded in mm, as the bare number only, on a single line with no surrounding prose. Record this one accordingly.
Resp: 20.0
